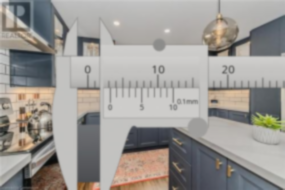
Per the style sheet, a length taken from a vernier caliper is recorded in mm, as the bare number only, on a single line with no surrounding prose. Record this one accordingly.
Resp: 3.2
